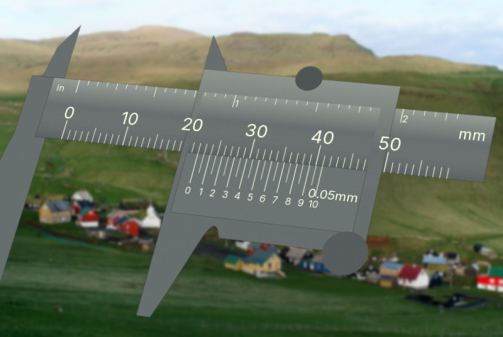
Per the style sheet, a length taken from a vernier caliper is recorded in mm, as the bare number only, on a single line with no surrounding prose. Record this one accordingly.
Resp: 22.0
